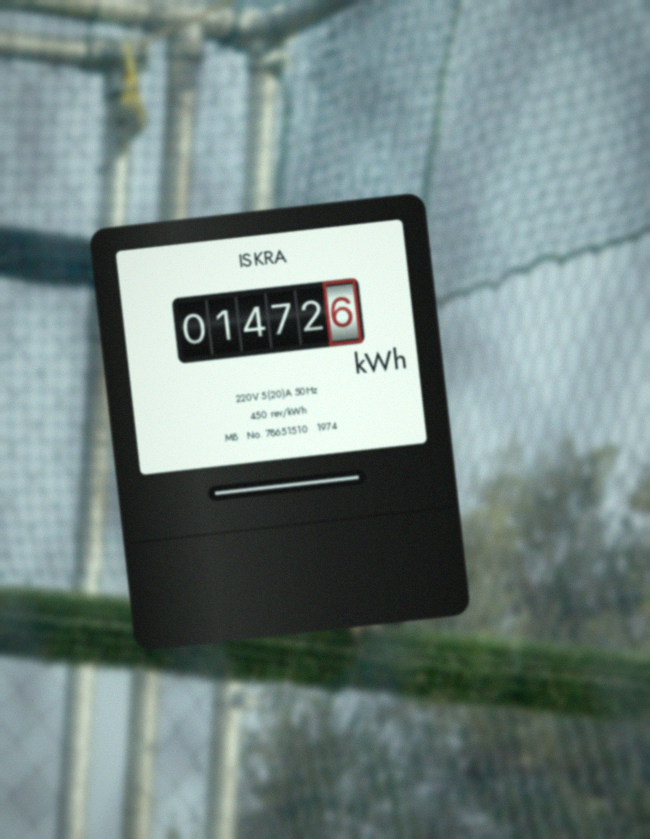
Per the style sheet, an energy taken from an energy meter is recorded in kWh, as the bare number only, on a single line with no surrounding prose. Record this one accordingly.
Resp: 1472.6
